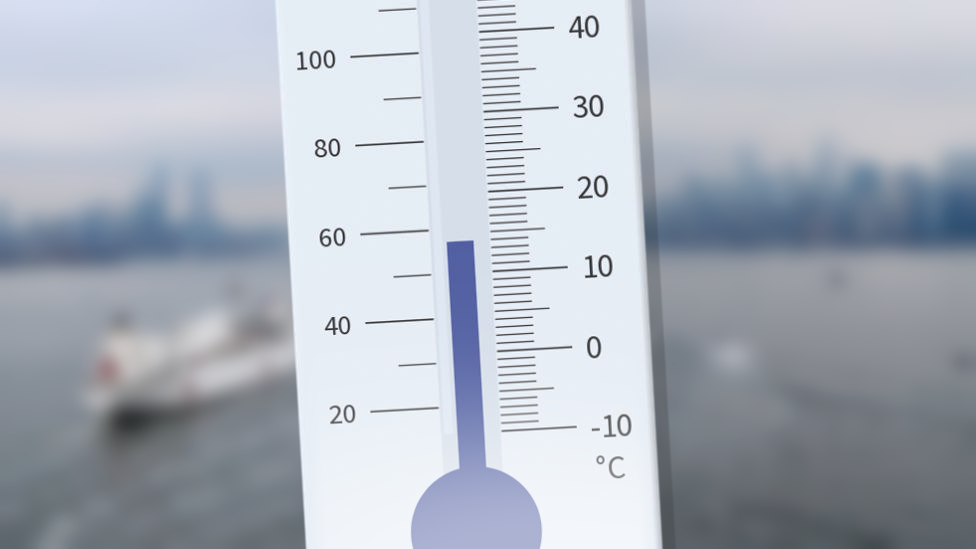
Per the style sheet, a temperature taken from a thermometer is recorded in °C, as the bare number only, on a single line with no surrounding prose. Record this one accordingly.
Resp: 14
